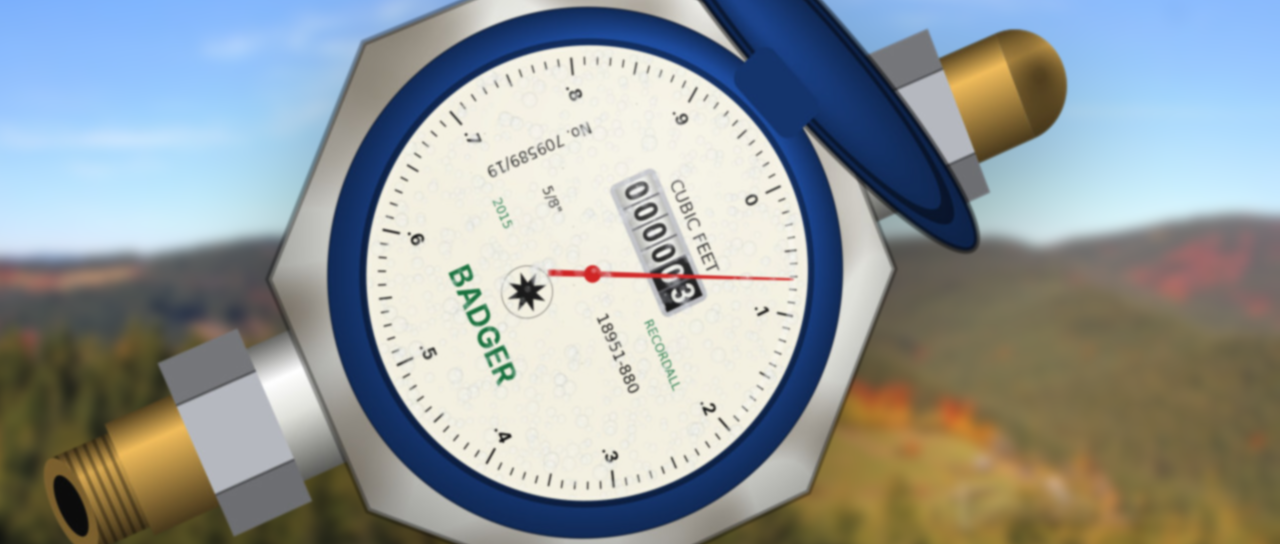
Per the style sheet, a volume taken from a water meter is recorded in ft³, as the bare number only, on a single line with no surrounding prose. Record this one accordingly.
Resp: 3.07
